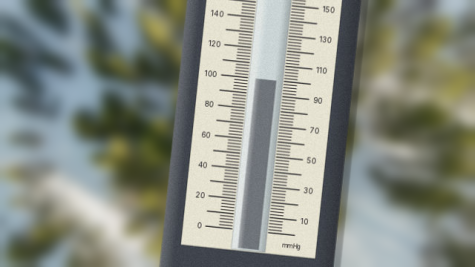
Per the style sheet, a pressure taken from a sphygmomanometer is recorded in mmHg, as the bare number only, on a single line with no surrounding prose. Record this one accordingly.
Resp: 100
